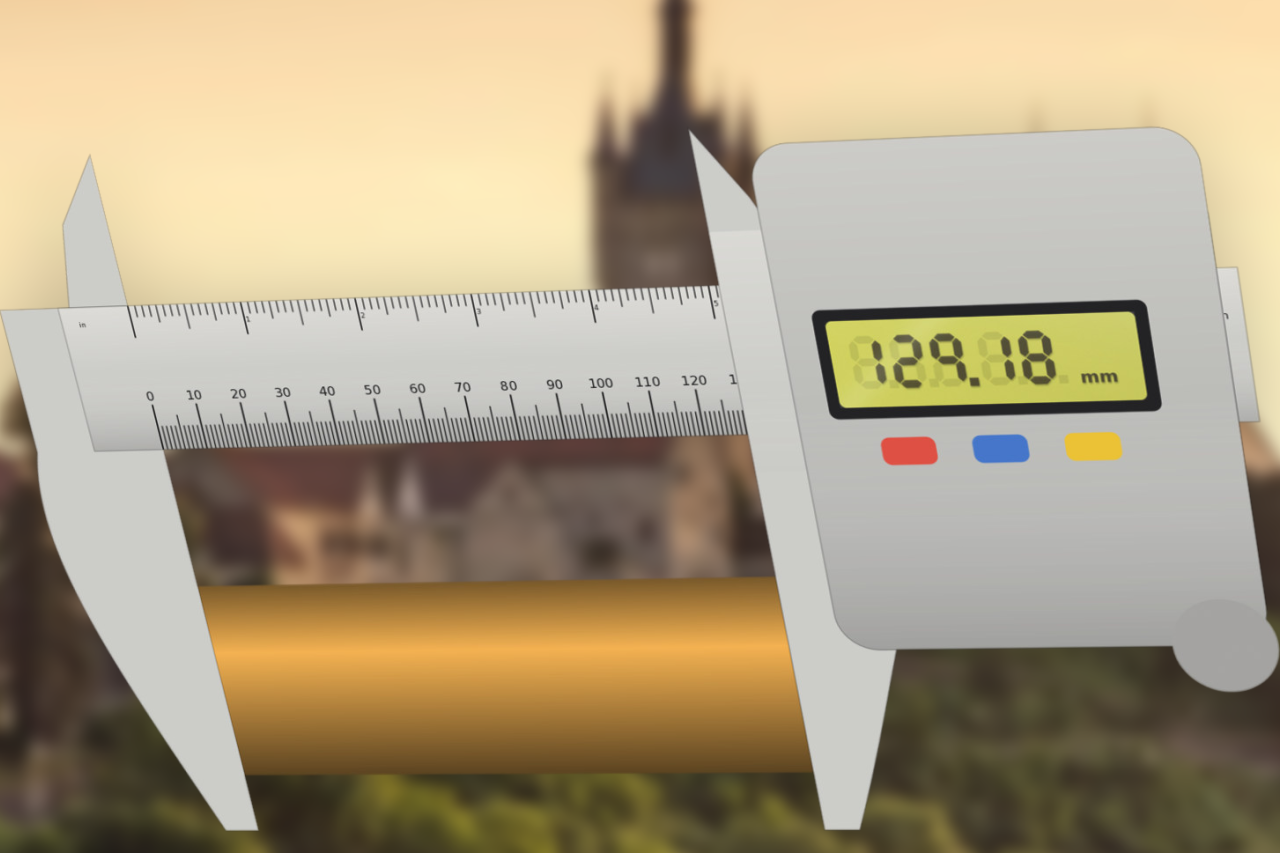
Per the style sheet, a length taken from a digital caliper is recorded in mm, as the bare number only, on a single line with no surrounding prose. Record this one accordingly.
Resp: 129.18
